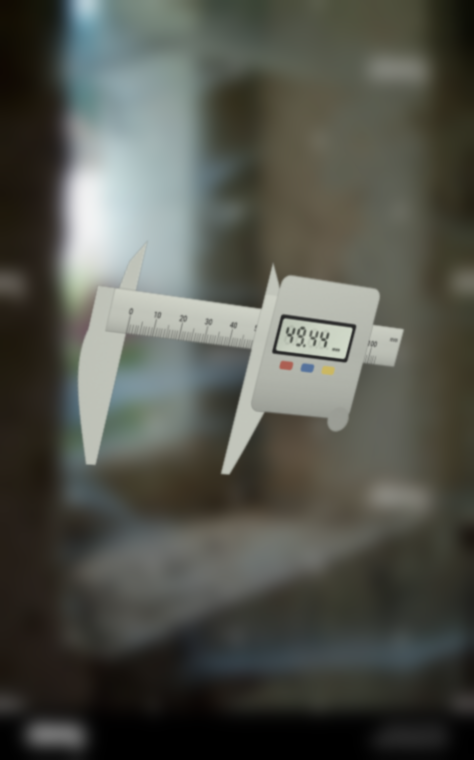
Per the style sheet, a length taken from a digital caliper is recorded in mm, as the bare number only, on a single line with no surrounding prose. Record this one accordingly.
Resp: 49.44
